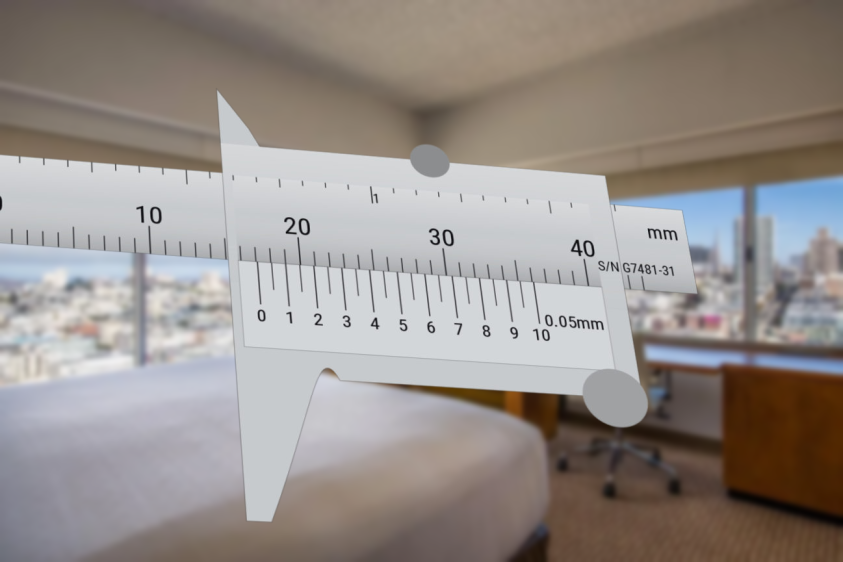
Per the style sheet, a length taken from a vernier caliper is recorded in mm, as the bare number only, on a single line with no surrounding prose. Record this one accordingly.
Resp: 17.1
